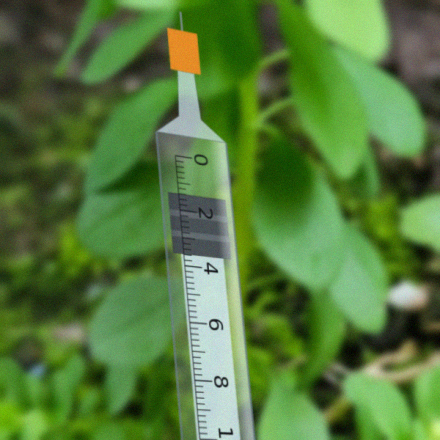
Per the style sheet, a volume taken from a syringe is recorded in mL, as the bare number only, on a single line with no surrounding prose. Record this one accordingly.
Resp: 1.4
